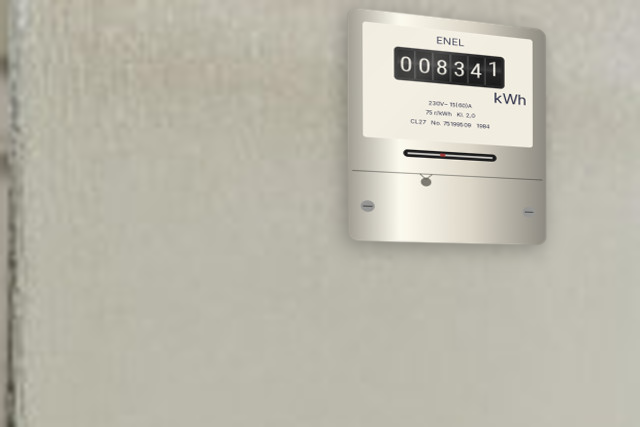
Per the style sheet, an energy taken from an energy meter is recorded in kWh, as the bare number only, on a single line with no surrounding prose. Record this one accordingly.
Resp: 8341
